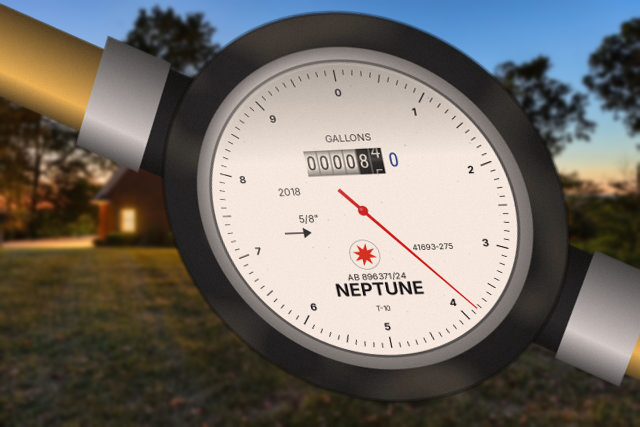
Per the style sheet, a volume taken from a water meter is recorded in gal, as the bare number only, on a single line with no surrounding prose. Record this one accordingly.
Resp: 843.8
